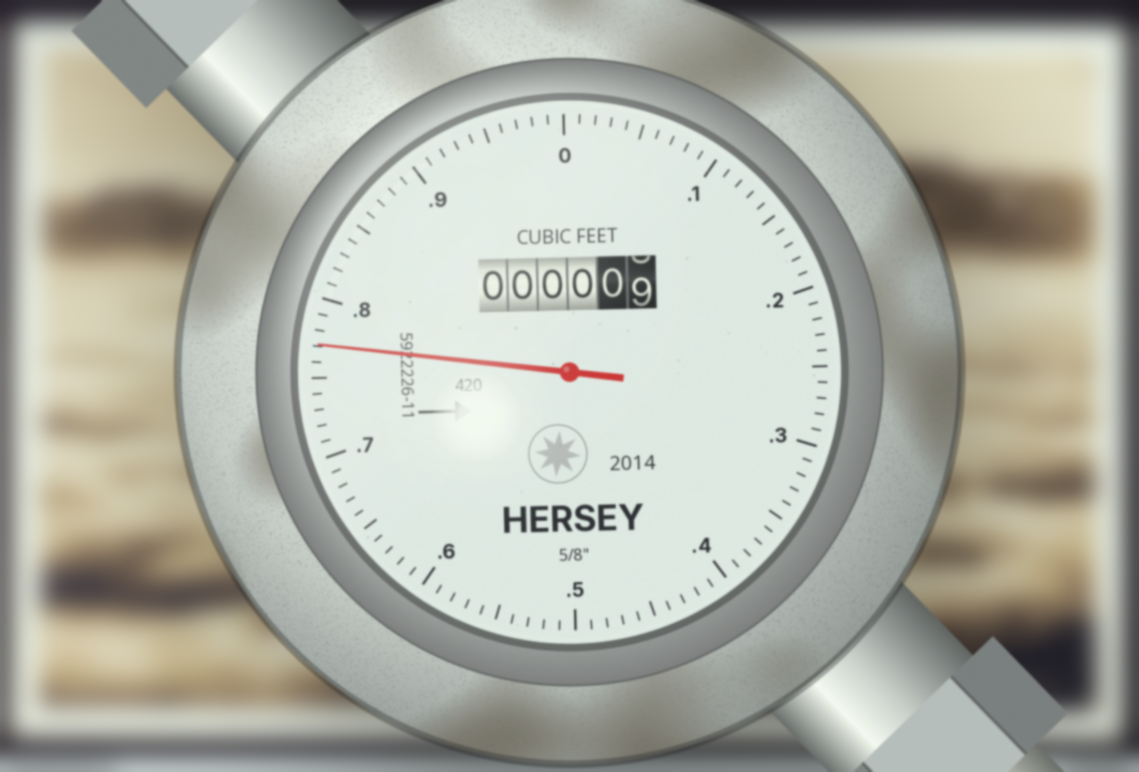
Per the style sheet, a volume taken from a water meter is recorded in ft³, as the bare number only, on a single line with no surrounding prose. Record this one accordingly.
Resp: 8.77
